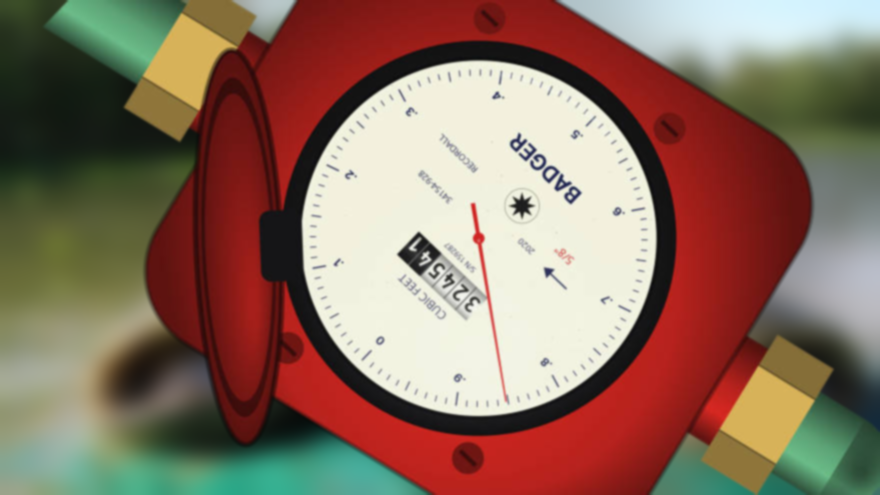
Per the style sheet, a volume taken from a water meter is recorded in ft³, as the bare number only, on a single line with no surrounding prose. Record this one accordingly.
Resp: 324540.85
